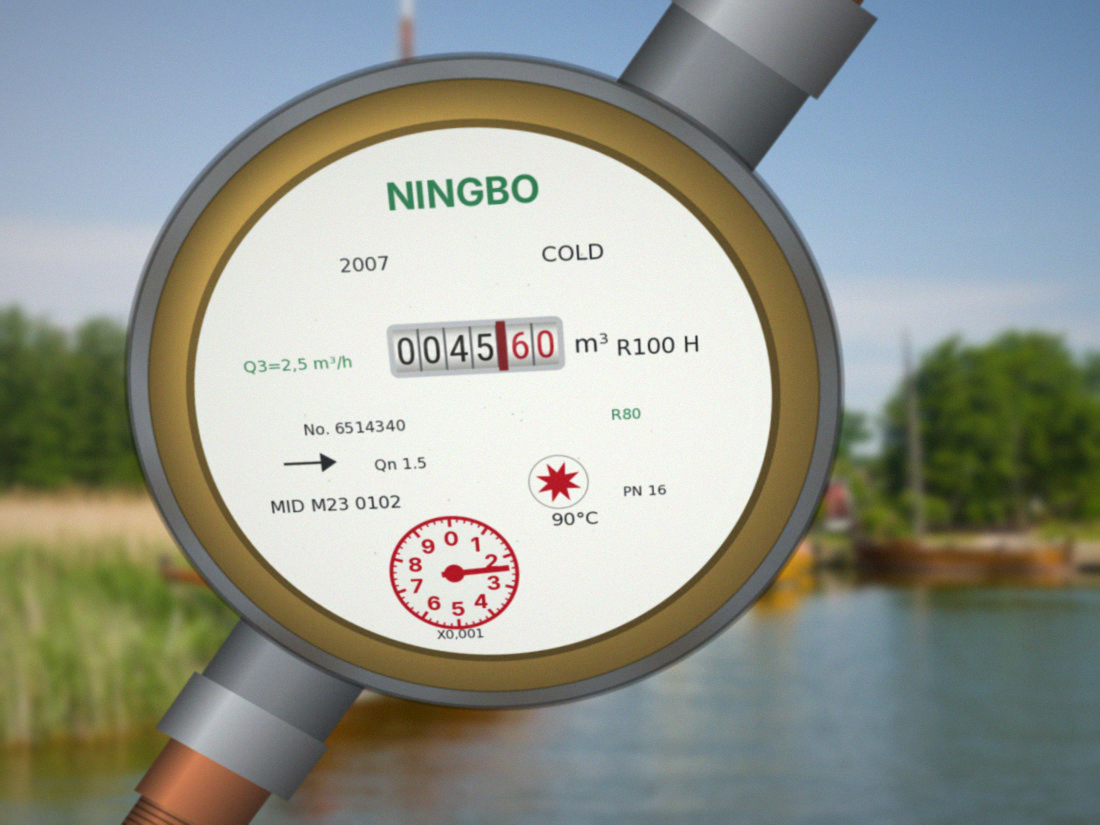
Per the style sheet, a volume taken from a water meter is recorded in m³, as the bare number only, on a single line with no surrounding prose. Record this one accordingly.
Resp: 45.602
